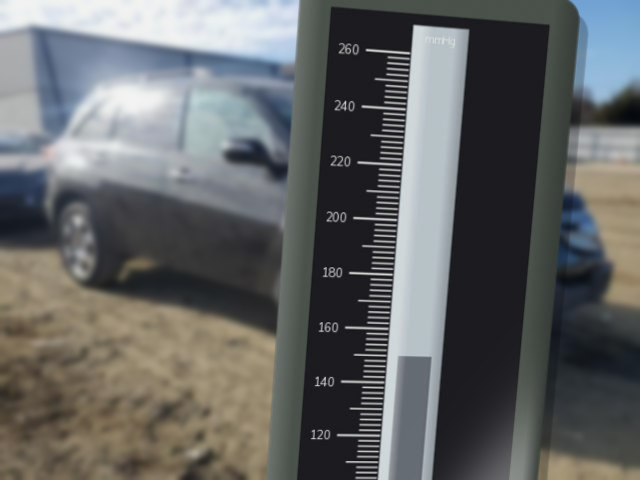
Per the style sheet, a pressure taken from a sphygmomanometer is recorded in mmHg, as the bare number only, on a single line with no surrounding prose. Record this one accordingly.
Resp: 150
